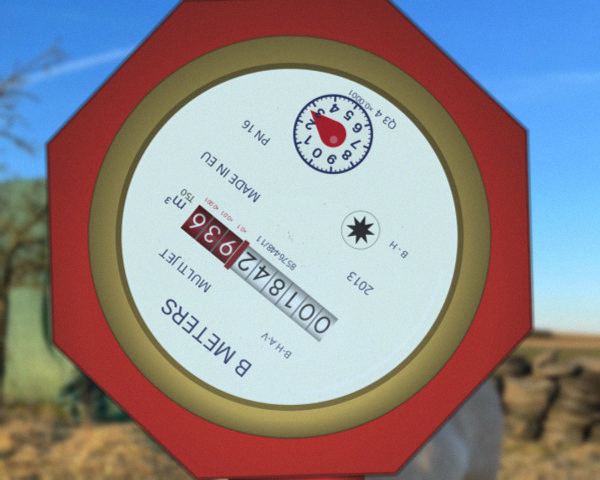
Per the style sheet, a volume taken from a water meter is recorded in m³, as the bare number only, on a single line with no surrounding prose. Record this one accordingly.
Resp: 1842.9362
